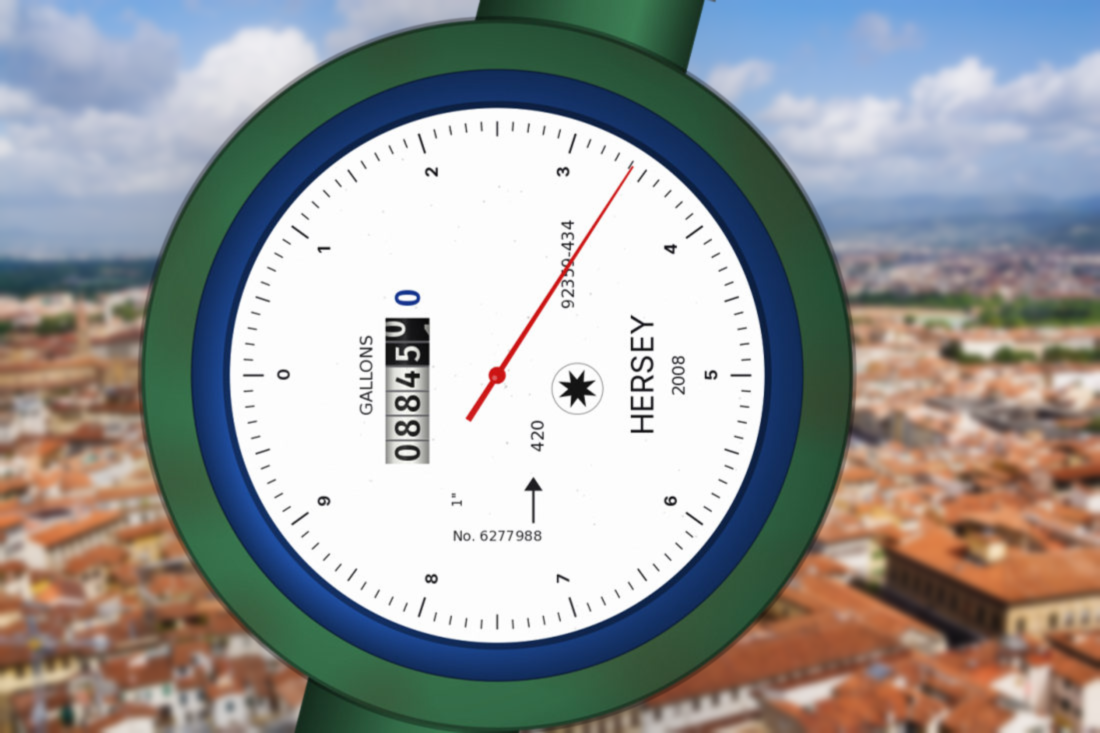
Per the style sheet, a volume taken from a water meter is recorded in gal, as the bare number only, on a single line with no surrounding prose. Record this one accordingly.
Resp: 884503.4
